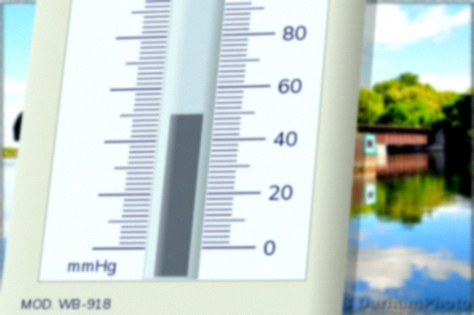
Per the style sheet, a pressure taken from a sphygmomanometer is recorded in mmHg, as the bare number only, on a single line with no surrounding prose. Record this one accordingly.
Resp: 50
